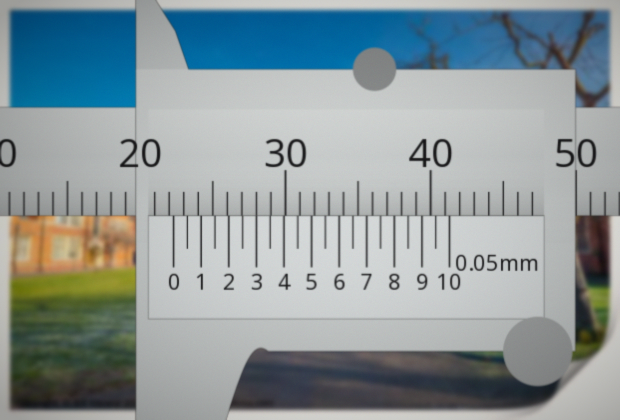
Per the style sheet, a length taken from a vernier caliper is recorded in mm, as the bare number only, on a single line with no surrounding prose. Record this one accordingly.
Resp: 22.3
